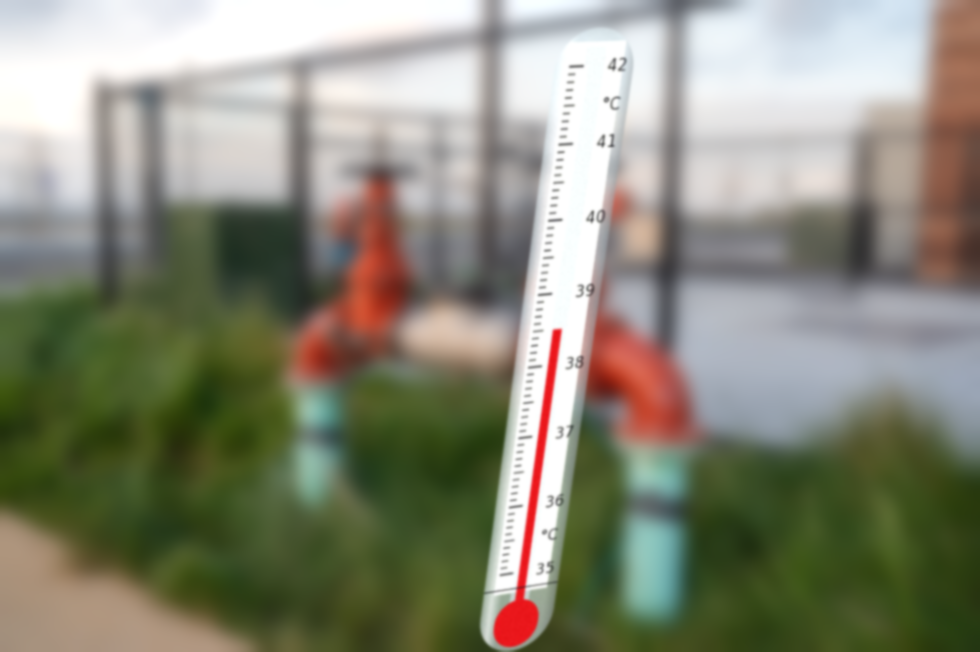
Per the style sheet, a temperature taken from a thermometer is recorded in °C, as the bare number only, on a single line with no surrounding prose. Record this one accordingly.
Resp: 38.5
